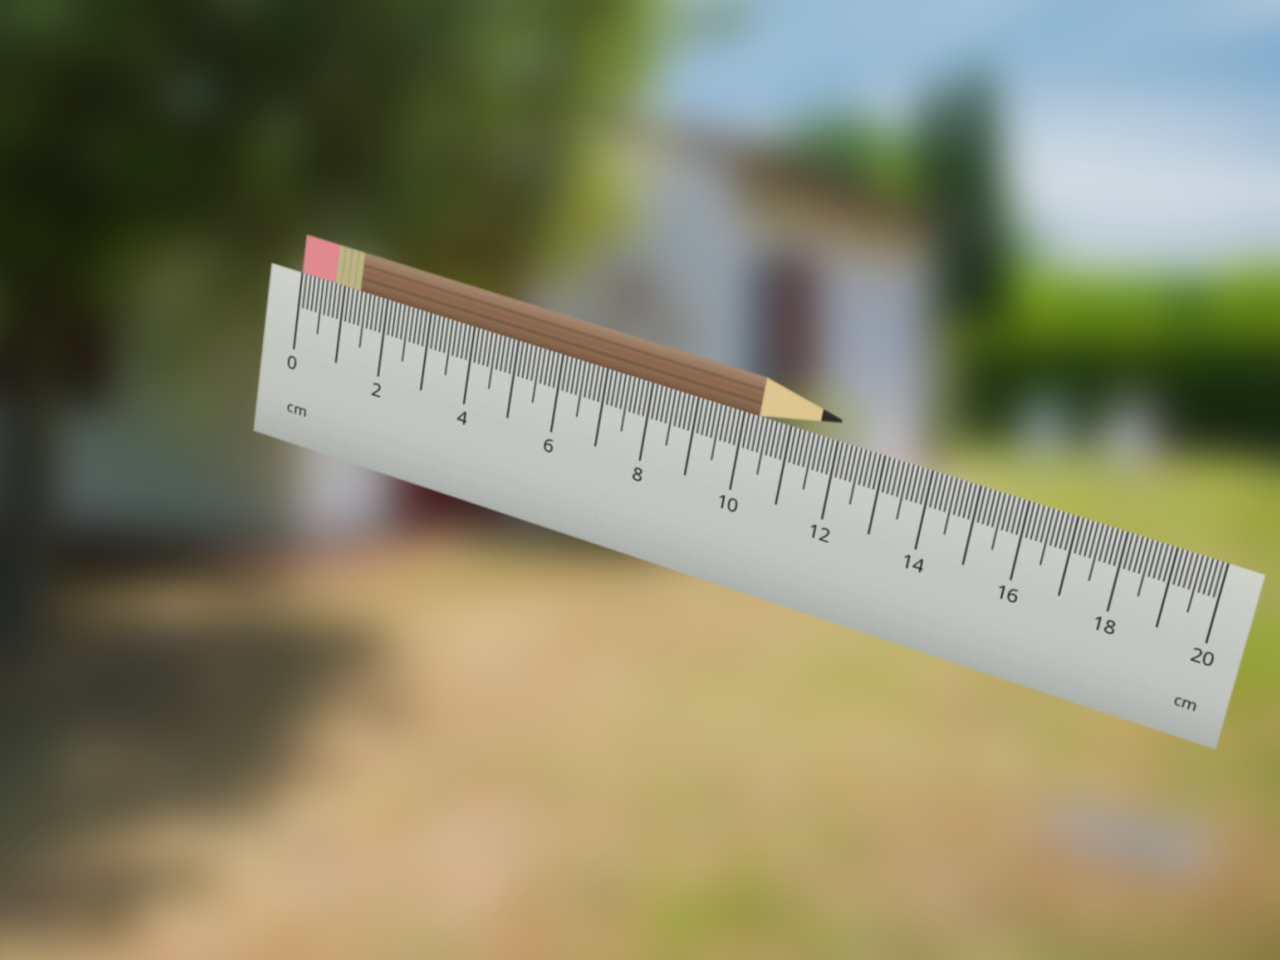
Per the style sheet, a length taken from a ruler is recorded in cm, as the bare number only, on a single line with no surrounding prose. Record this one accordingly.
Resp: 12
